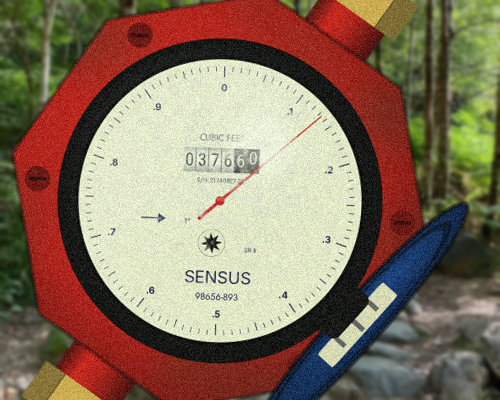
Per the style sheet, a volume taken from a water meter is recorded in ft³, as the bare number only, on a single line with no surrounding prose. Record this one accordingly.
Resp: 37660.13
